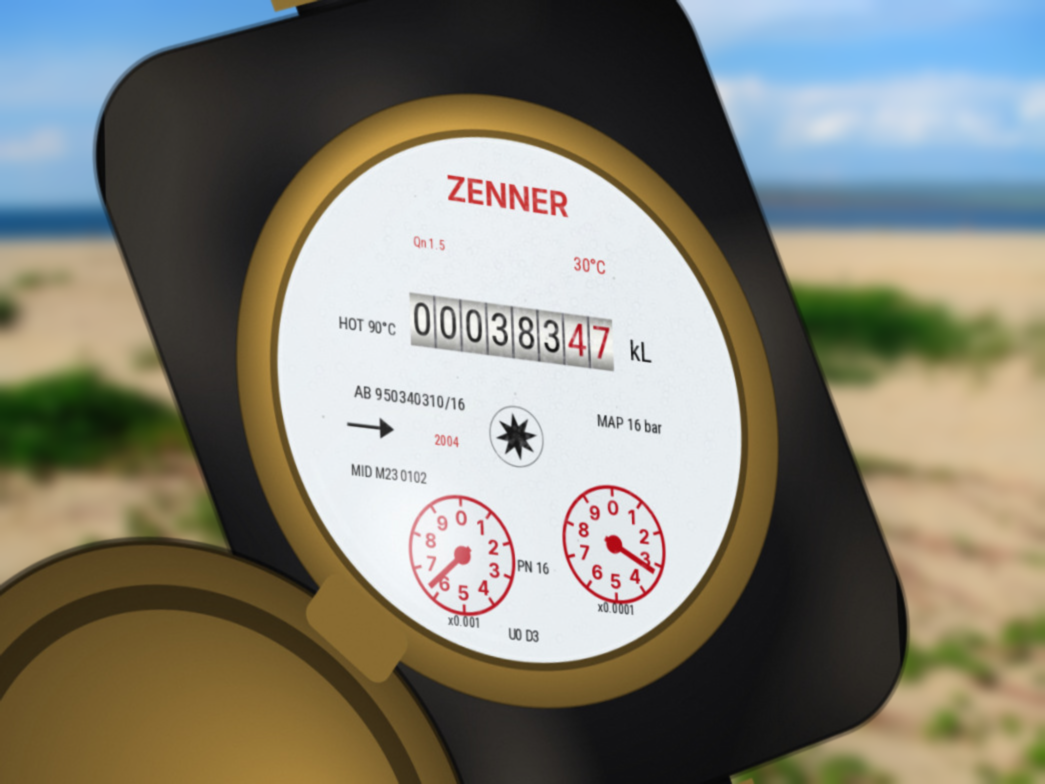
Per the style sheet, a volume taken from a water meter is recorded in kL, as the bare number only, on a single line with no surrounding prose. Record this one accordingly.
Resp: 383.4763
